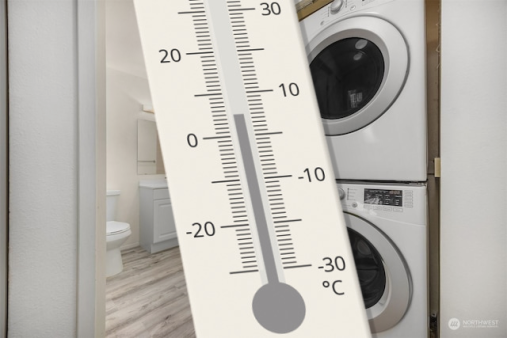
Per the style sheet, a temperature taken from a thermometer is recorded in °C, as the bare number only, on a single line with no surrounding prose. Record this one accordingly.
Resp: 5
